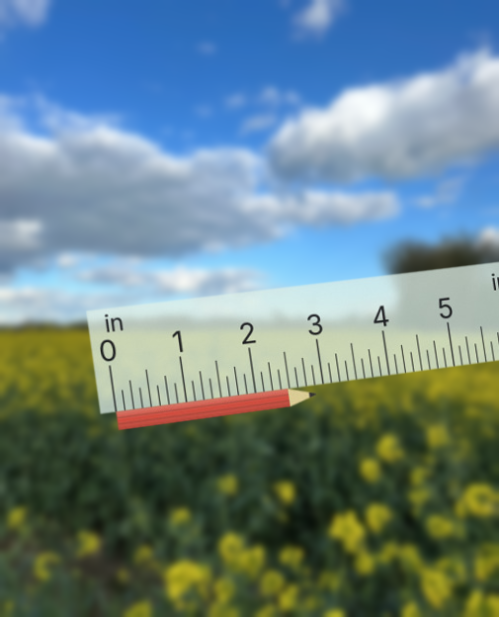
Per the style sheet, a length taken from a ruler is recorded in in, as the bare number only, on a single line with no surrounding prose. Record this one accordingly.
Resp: 2.875
